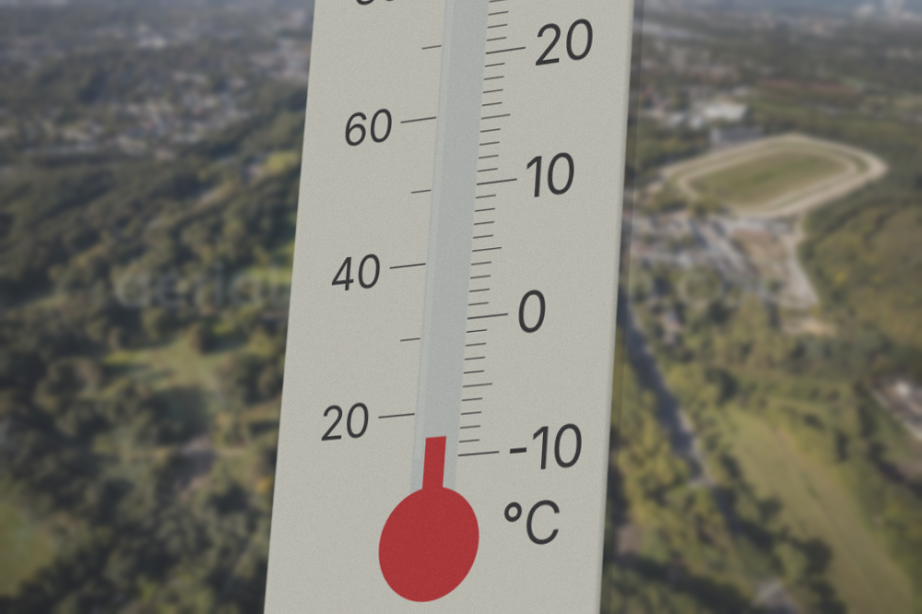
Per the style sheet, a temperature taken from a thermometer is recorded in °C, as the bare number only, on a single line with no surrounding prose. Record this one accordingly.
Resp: -8.5
